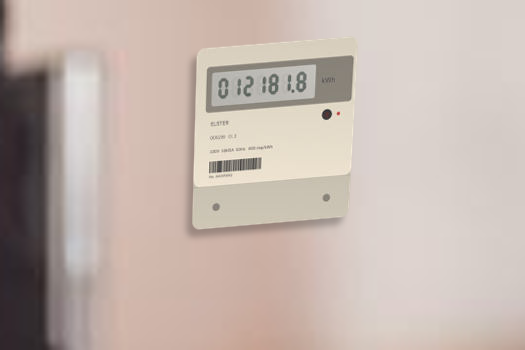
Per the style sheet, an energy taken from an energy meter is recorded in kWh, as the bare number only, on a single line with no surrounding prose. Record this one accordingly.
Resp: 12181.8
